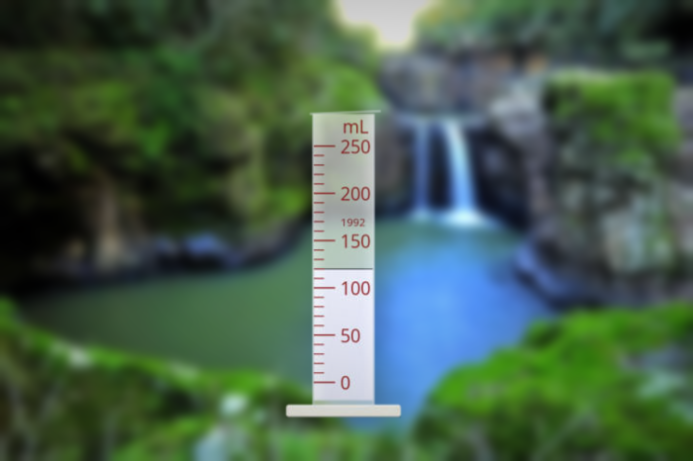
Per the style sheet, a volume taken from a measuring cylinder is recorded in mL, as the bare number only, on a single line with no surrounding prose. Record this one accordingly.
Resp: 120
